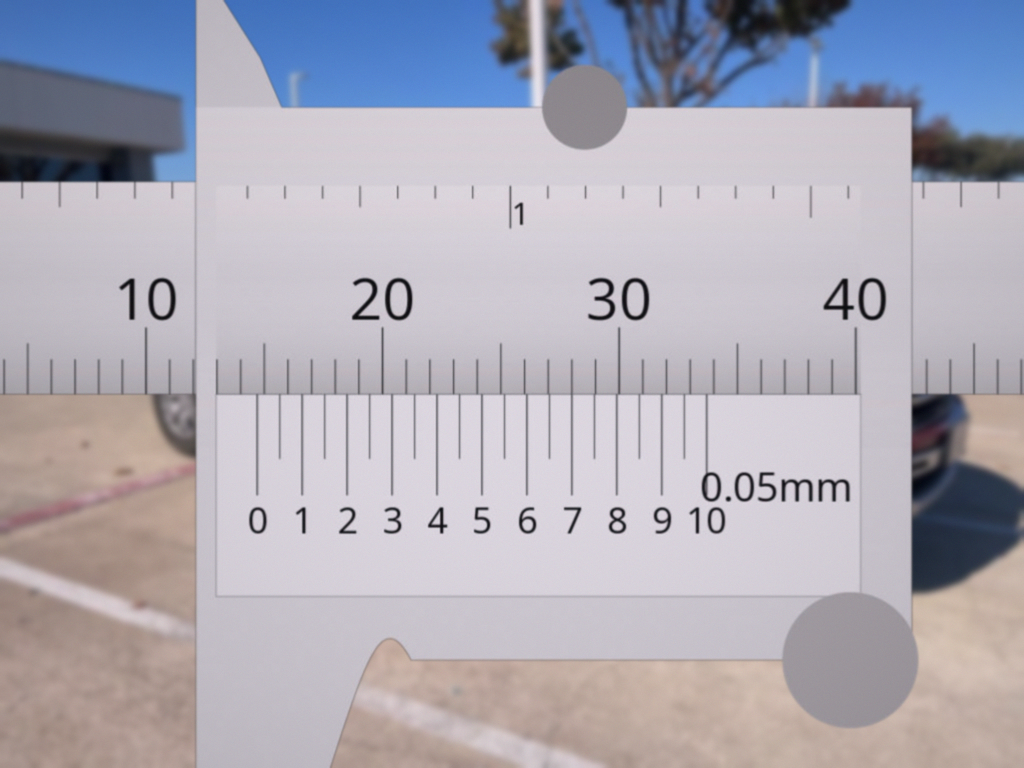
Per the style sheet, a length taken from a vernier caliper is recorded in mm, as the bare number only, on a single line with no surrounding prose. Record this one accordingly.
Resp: 14.7
